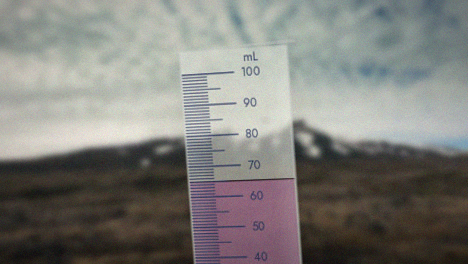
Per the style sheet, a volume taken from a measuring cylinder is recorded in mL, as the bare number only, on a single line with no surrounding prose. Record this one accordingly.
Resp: 65
